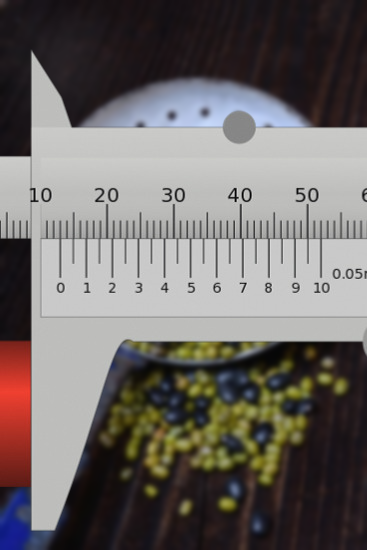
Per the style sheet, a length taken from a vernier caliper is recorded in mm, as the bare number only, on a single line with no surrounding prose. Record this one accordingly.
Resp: 13.0
